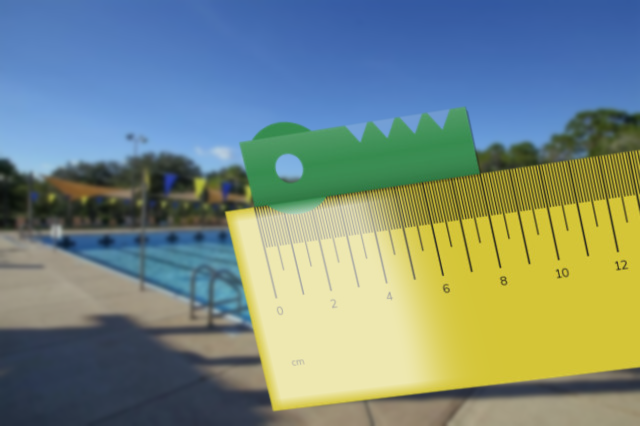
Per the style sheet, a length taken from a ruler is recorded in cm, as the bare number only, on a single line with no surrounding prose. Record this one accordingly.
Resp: 8
